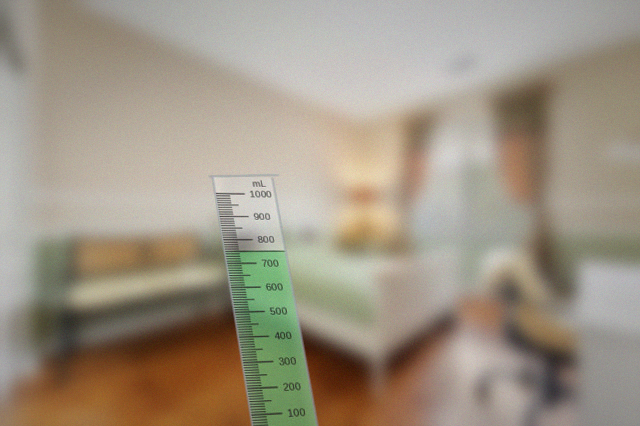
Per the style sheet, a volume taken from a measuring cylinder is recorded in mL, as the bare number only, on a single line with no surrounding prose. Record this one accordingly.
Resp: 750
